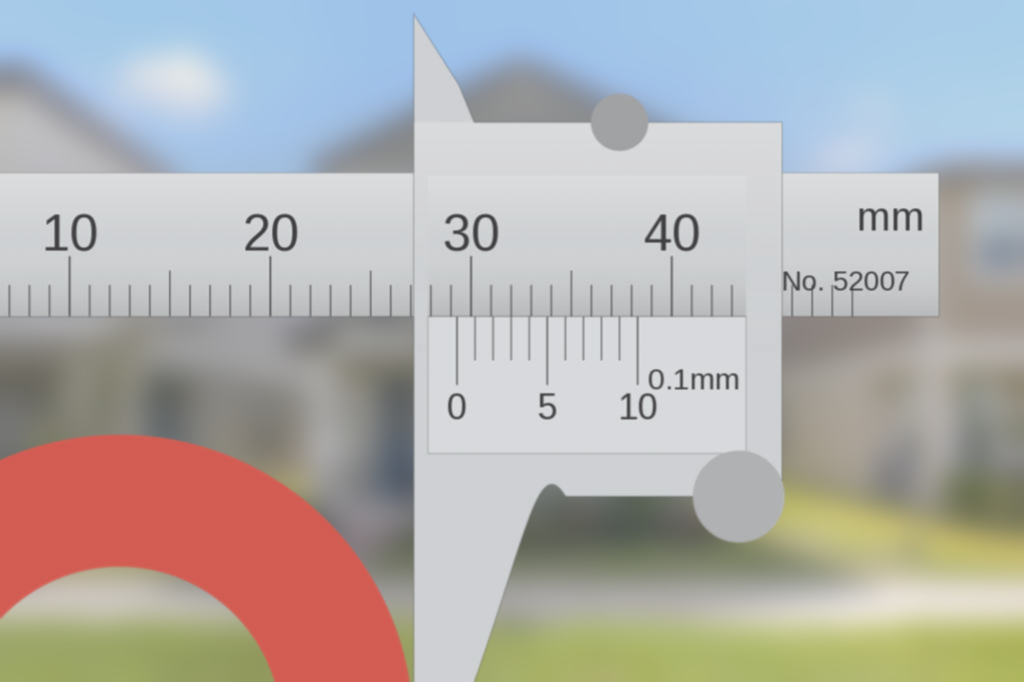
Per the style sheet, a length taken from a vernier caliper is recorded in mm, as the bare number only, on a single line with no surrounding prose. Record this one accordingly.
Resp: 29.3
